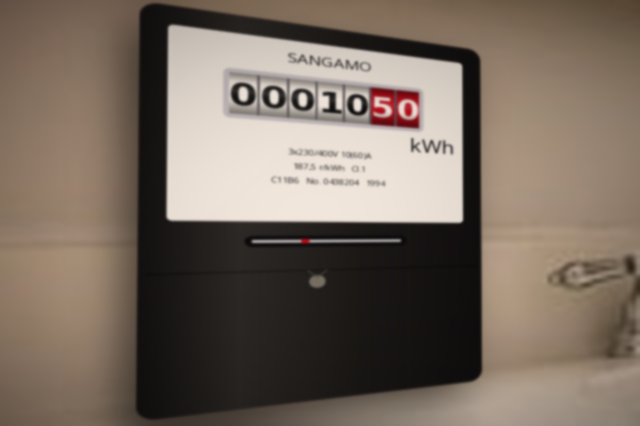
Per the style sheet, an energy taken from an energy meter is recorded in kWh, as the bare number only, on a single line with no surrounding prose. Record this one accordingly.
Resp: 10.50
